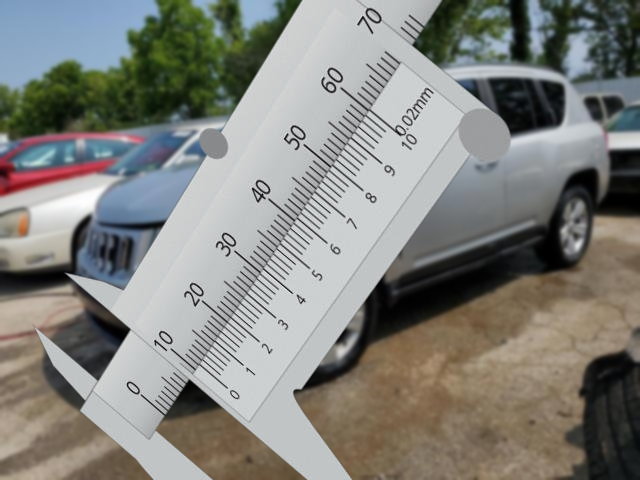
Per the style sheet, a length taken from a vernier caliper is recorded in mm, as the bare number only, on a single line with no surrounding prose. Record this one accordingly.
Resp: 11.2
